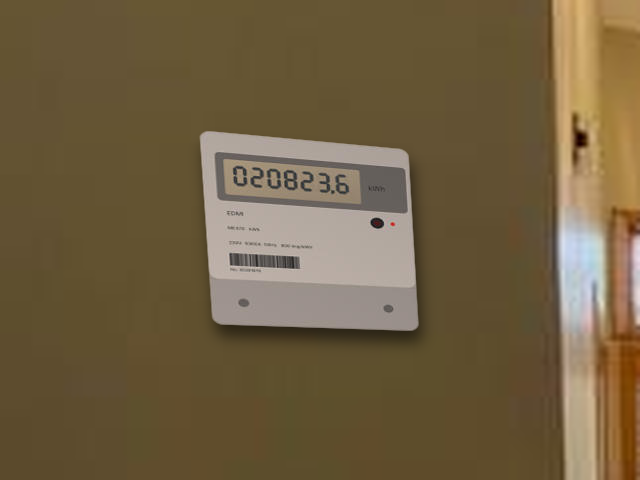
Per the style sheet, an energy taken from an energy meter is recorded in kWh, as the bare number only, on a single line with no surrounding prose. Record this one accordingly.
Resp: 20823.6
